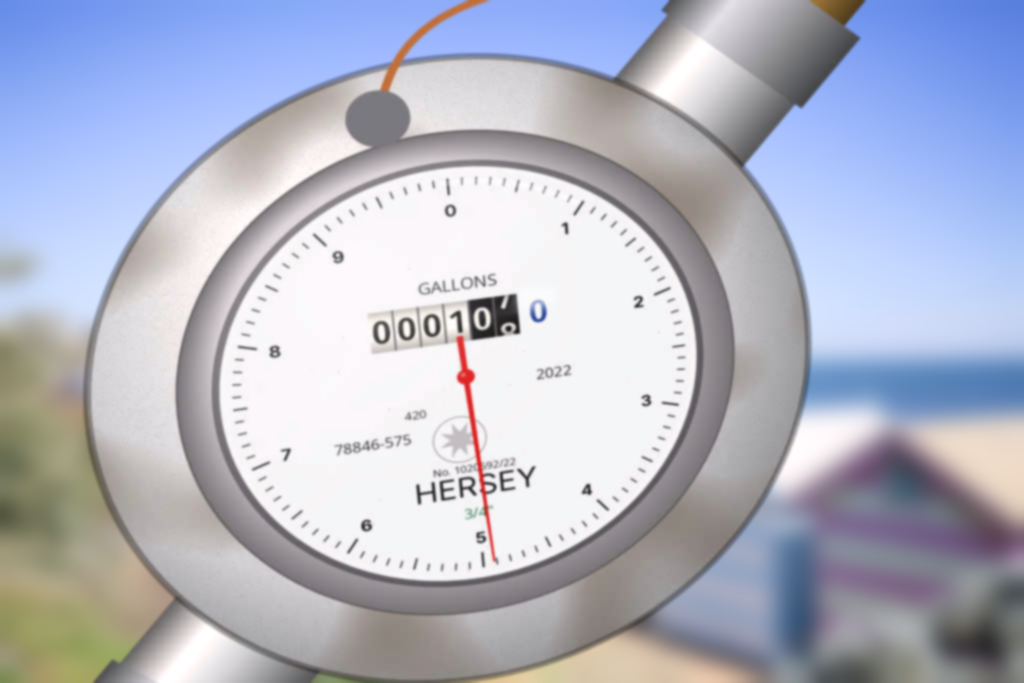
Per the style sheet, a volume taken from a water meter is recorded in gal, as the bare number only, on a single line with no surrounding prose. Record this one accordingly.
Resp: 1074.9
